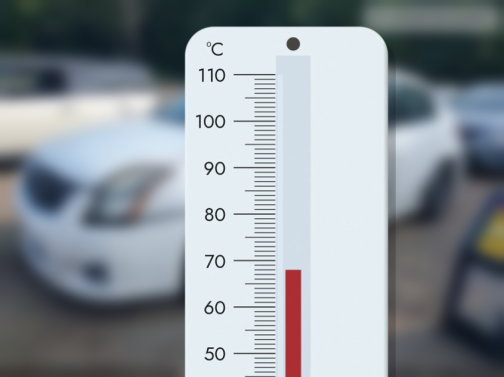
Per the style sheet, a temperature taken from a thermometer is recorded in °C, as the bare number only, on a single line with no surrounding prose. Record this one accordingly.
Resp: 68
